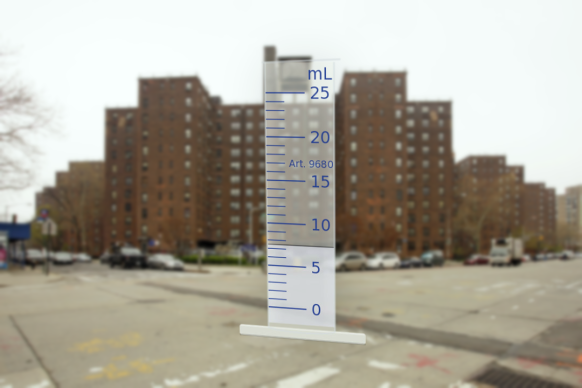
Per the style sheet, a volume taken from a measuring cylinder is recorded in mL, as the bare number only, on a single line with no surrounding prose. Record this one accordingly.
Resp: 7.5
